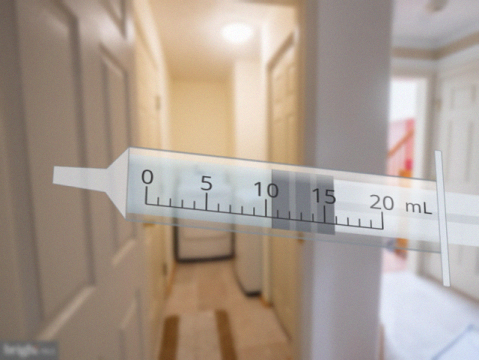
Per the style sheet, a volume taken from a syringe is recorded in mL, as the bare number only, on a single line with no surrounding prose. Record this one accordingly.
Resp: 10.5
